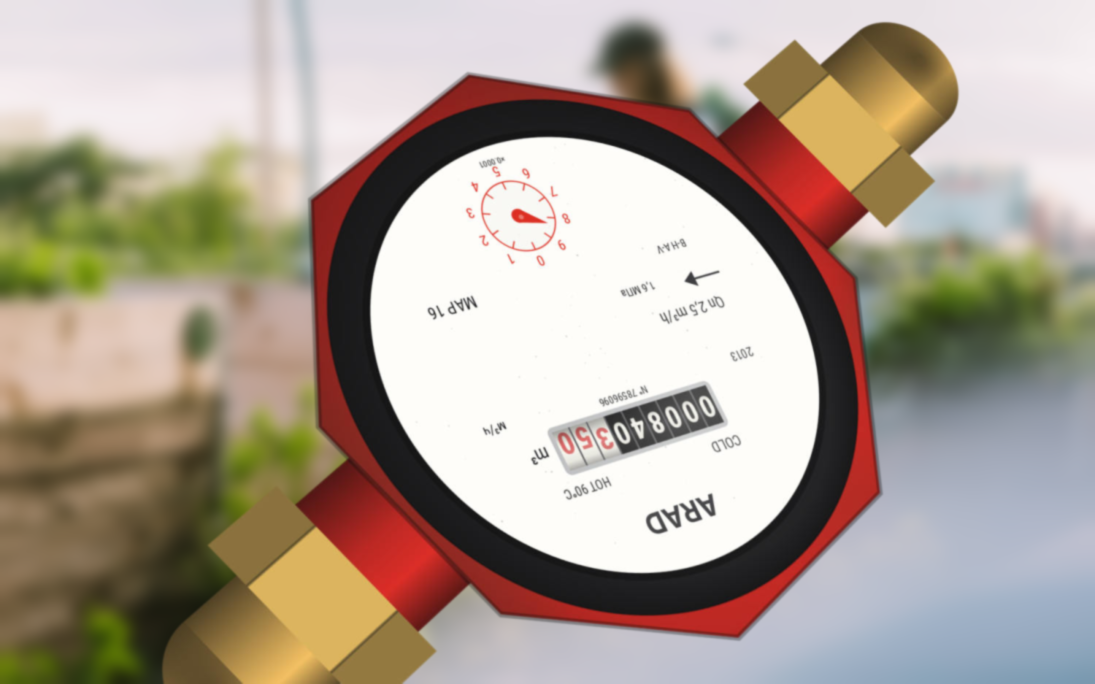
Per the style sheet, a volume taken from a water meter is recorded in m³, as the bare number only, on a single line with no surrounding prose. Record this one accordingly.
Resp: 840.3498
